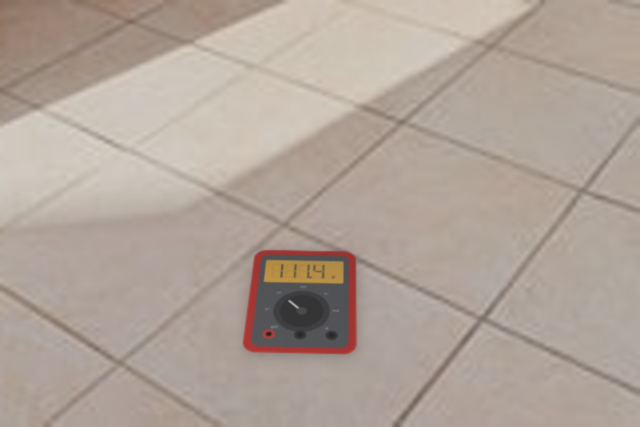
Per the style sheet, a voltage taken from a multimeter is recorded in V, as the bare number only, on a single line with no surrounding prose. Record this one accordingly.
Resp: 111.4
